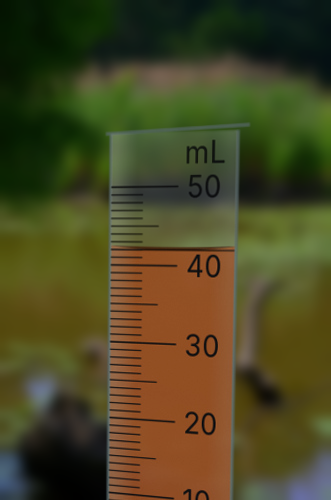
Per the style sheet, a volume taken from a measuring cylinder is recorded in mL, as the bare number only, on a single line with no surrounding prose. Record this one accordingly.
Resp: 42
